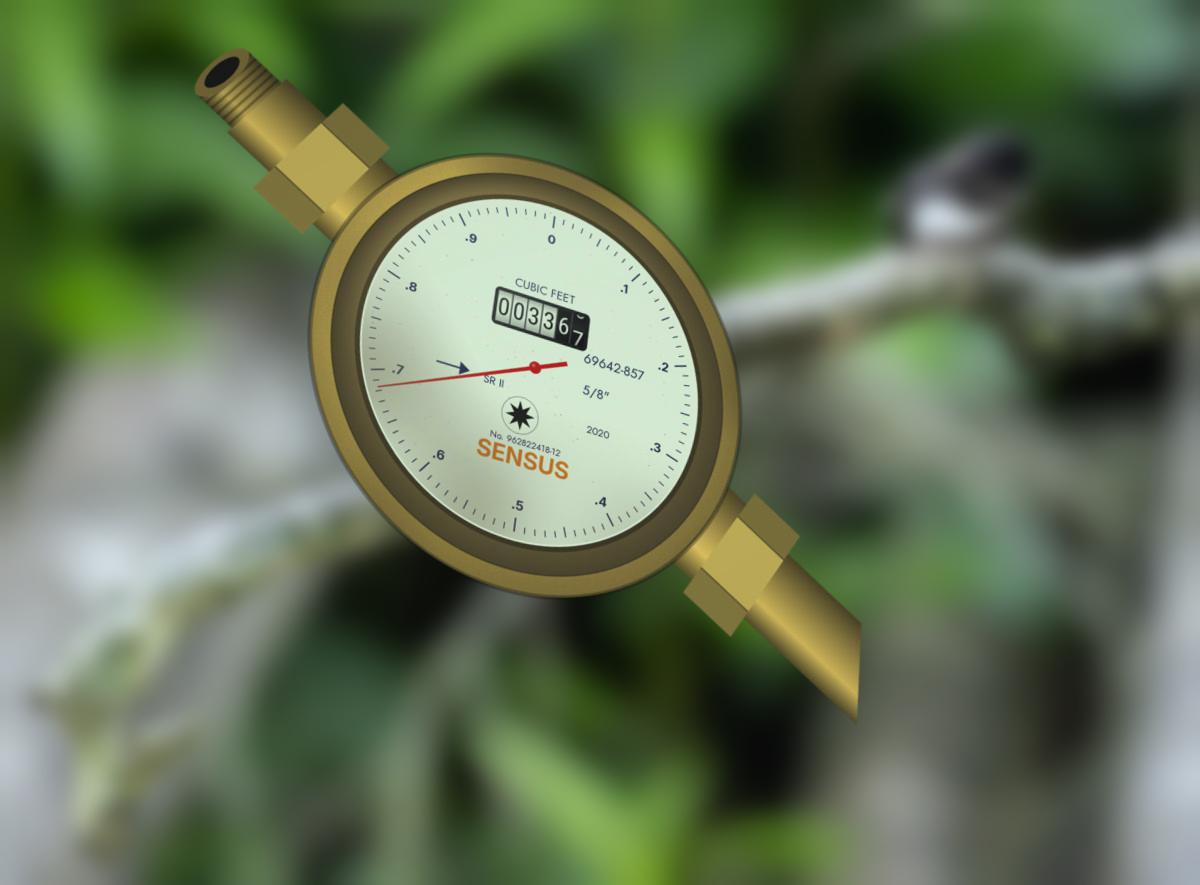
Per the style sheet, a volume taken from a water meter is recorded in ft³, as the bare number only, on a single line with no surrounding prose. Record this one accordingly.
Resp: 3366.68
